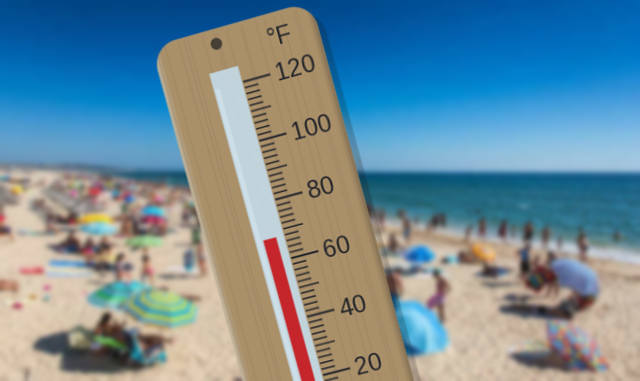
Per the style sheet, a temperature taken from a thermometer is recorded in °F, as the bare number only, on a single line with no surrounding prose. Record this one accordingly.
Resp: 68
